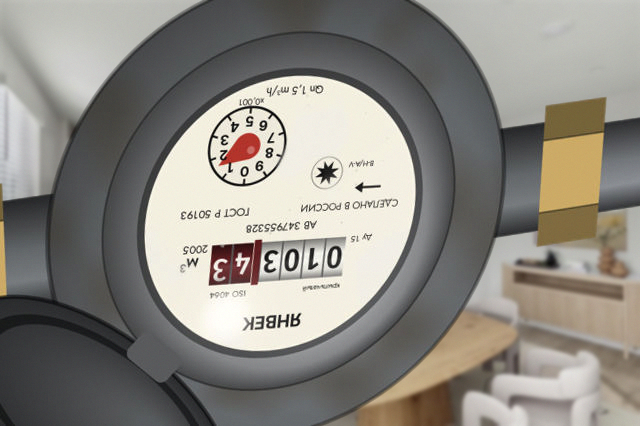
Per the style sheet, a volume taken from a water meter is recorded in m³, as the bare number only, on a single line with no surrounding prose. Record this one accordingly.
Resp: 103.431
